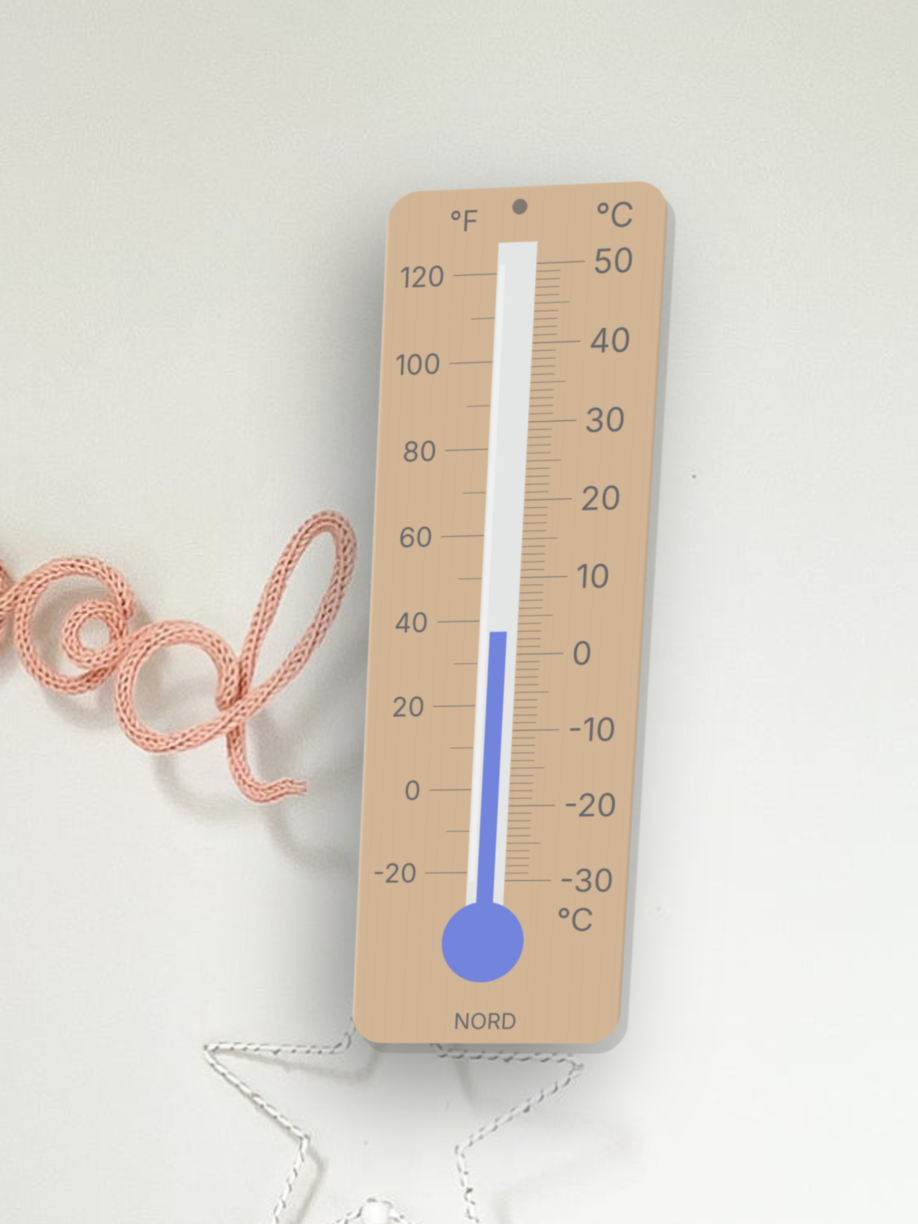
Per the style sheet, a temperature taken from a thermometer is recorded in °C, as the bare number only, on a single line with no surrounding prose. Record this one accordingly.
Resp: 3
